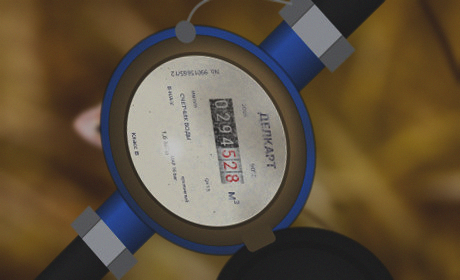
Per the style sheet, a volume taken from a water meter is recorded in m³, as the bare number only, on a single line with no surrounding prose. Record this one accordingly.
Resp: 294.528
